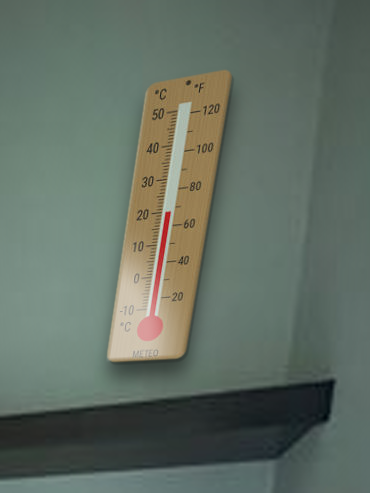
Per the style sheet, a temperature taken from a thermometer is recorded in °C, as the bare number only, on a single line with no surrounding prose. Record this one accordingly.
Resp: 20
